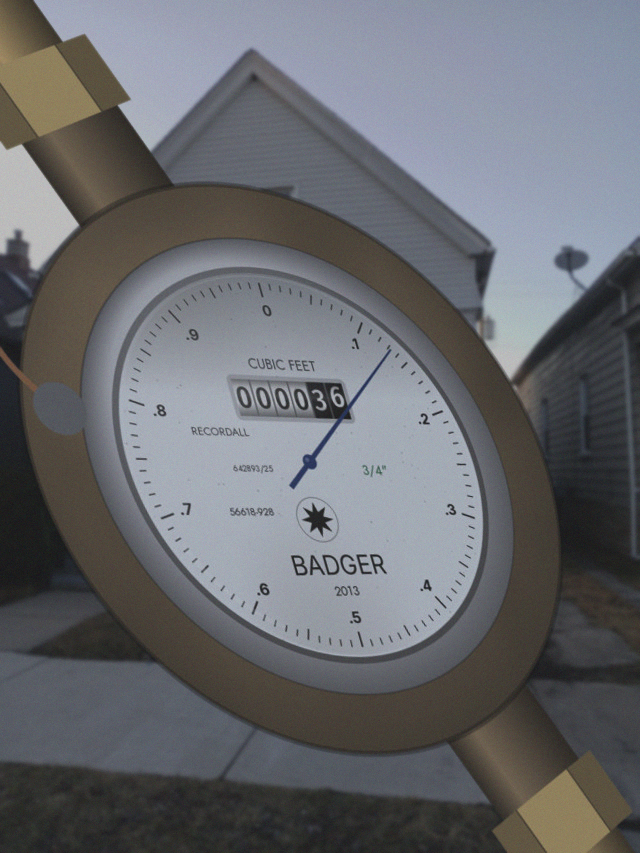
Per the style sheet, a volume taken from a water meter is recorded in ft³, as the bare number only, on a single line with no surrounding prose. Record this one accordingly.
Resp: 36.13
